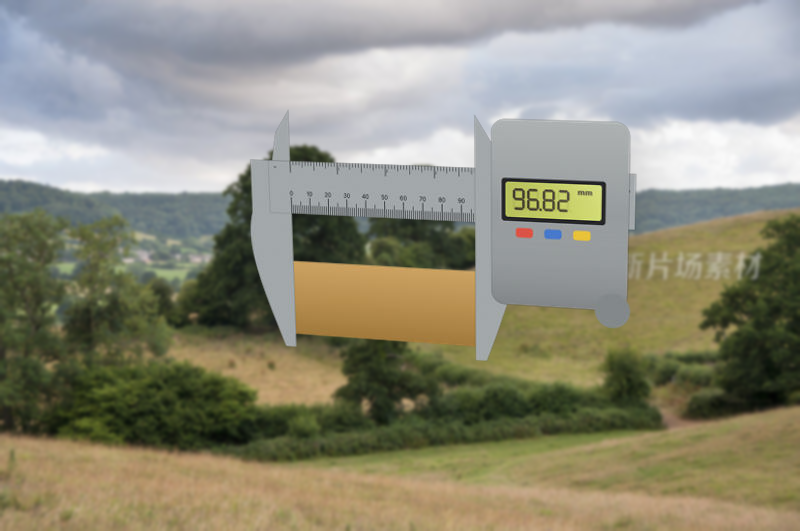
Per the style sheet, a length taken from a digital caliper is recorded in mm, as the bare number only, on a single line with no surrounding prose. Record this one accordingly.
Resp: 96.82
